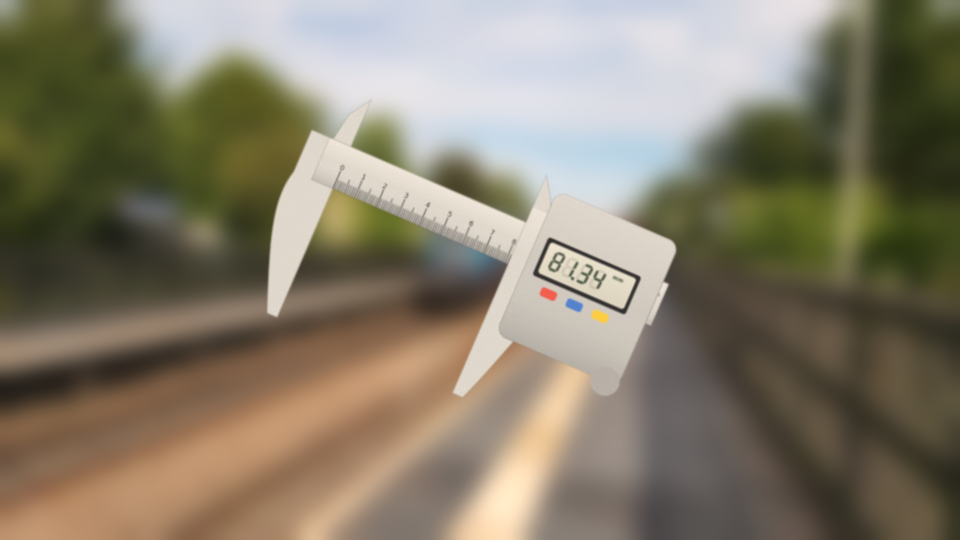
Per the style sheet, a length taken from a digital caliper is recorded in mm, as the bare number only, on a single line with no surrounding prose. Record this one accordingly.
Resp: 81.34
